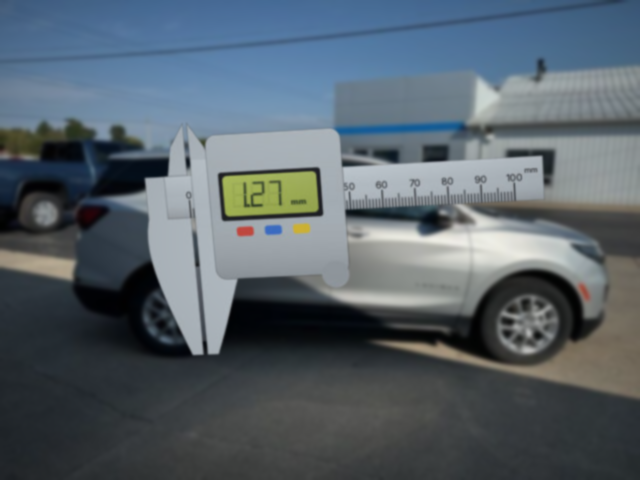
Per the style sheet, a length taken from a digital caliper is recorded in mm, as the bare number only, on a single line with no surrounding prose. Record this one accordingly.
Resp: 1.27
